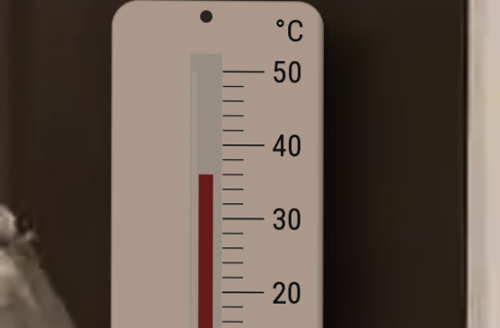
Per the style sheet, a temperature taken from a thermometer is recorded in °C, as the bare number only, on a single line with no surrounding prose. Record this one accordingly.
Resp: 36
